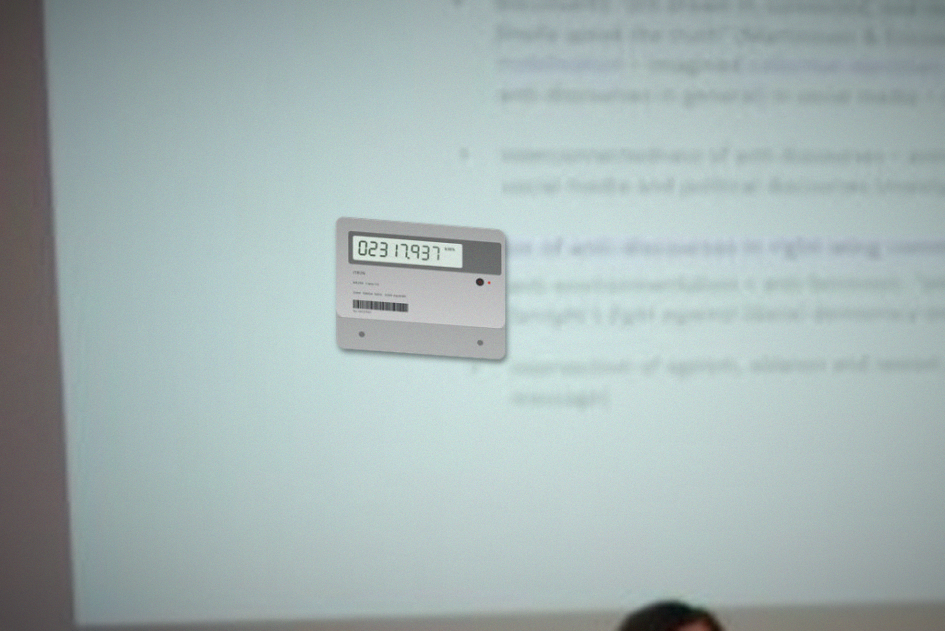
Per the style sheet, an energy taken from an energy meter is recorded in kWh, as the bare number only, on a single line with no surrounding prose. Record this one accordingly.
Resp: 2317.937
